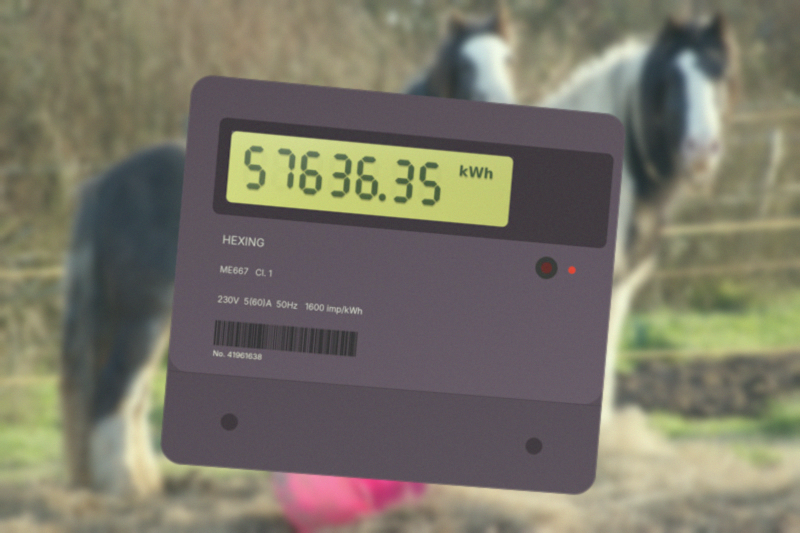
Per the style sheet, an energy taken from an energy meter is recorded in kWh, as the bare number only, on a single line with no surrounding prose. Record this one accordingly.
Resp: 57636.35
